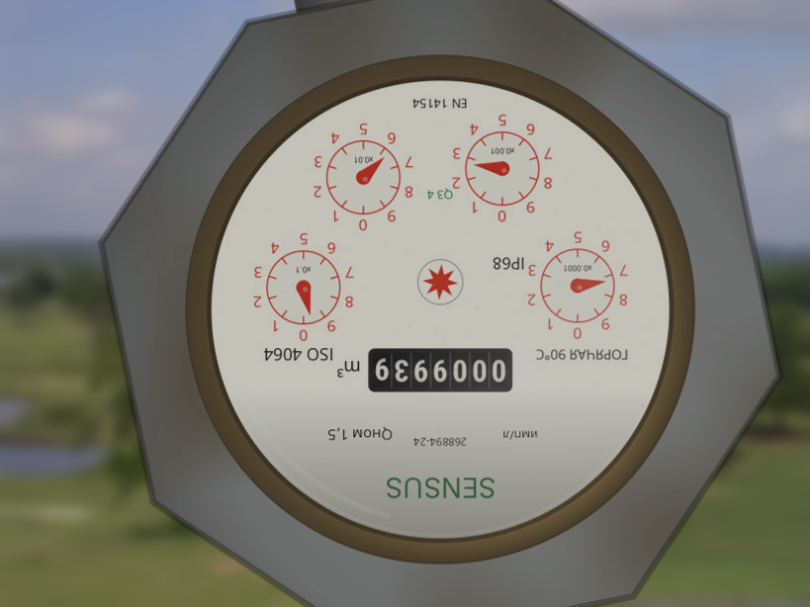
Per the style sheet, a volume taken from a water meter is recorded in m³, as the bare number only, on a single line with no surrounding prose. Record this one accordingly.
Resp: 9938.9627
